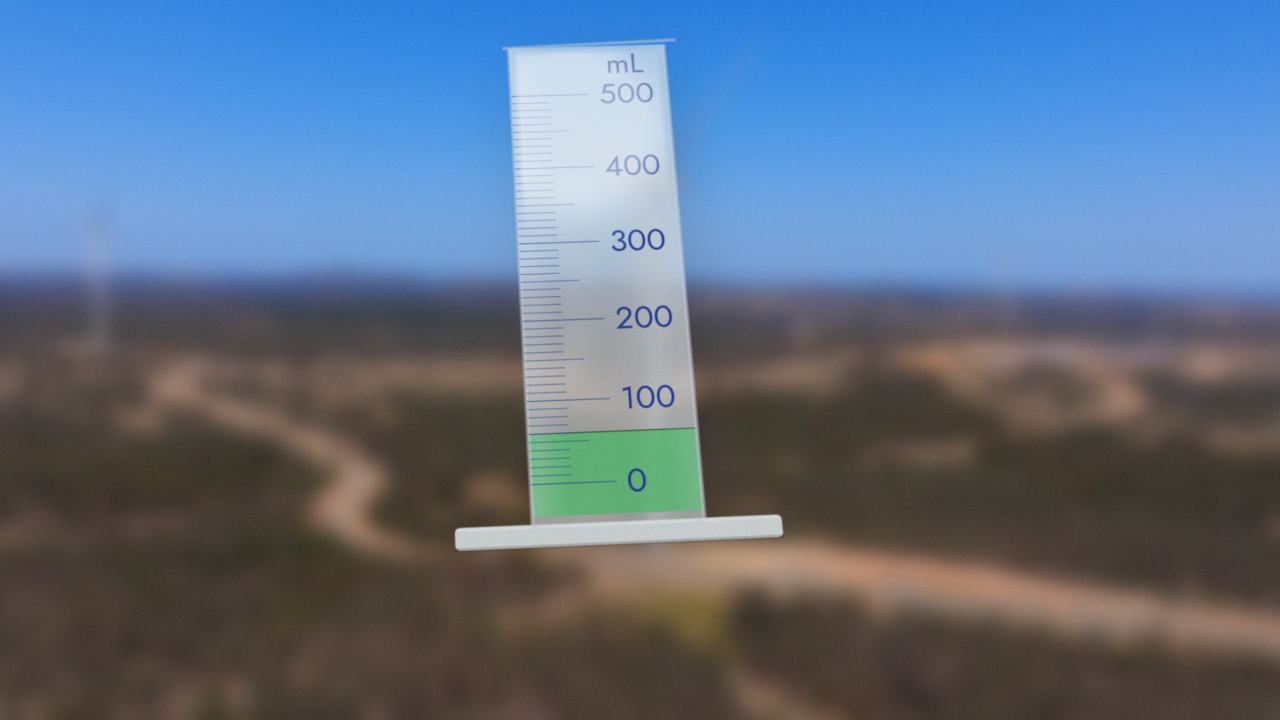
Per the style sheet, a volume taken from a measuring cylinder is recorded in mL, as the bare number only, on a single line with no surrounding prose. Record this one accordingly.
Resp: 60
